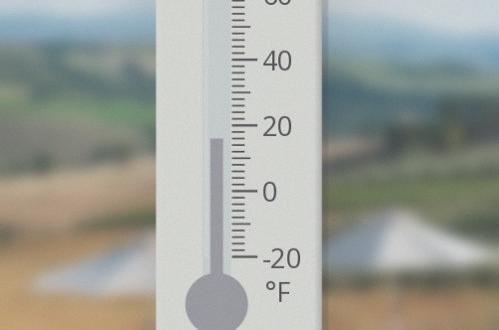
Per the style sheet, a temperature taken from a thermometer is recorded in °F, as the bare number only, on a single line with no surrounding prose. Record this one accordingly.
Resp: 16
